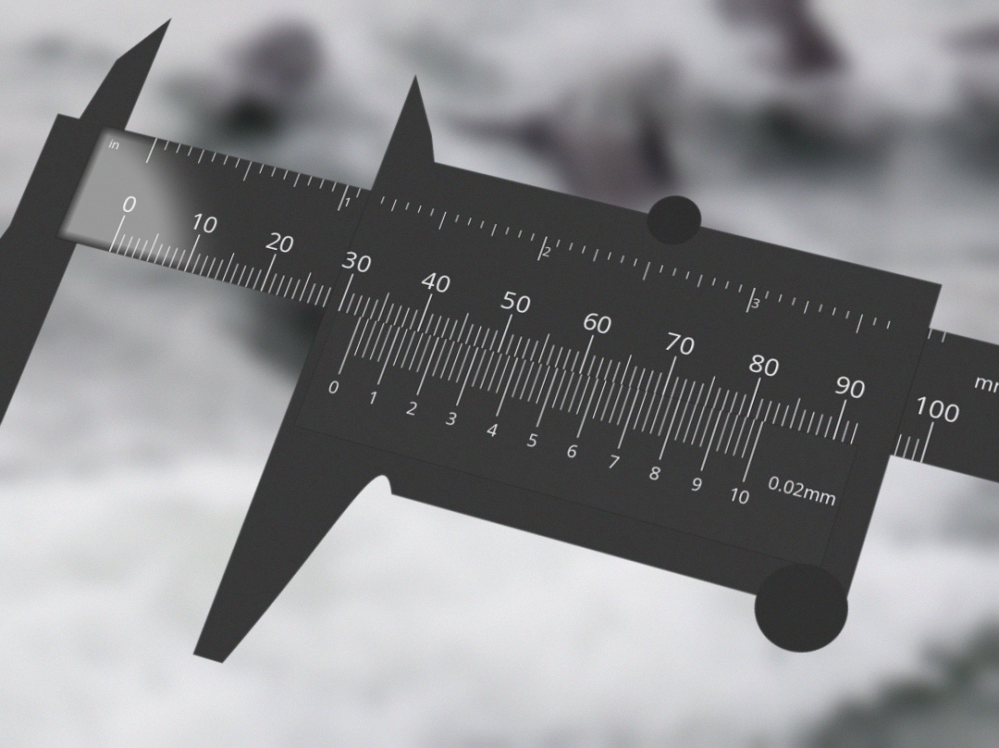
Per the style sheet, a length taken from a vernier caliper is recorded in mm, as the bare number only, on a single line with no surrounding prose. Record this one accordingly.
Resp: 32.8
